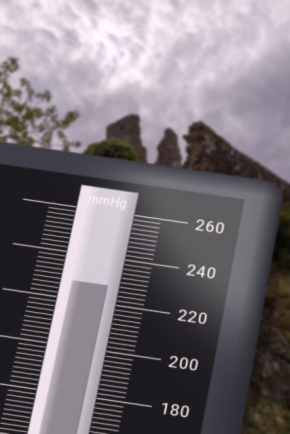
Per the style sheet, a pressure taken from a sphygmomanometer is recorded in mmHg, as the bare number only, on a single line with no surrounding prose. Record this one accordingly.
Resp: 228
